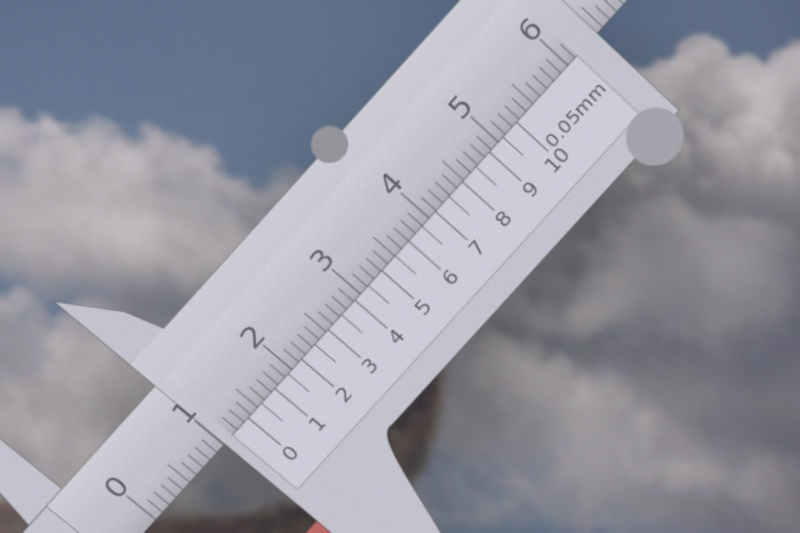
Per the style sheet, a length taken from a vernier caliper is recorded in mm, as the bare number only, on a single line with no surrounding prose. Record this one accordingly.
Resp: 13.6
